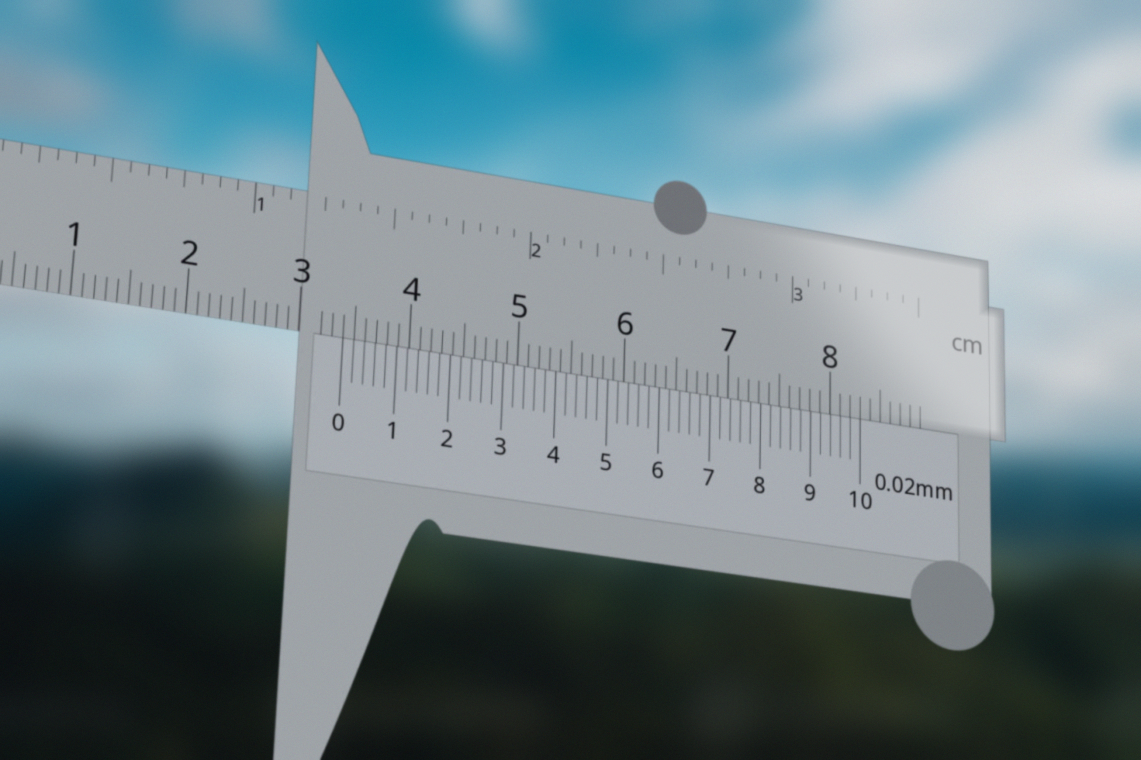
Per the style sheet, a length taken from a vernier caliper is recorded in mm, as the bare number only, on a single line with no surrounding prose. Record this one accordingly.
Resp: 34.0
